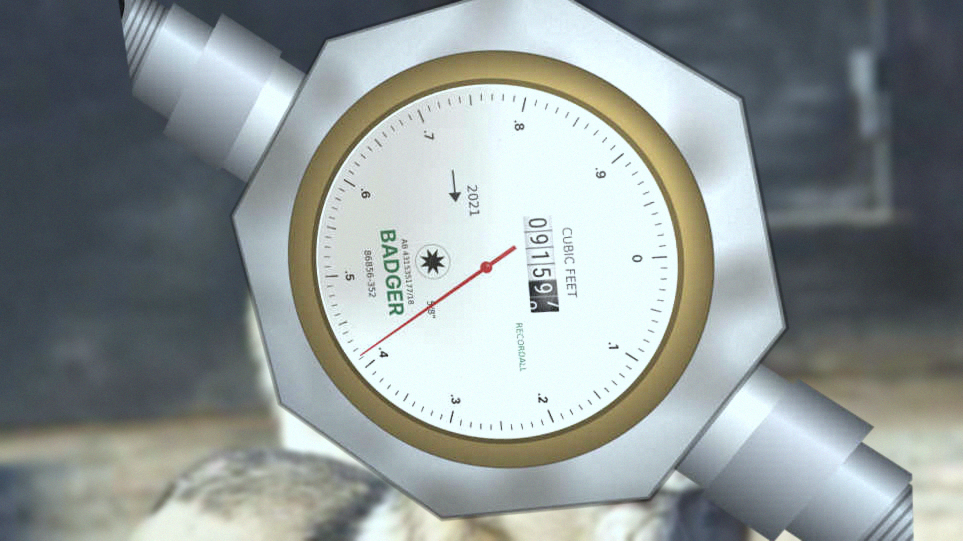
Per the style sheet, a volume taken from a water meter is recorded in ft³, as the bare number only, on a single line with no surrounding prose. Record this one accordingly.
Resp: 91597.41
